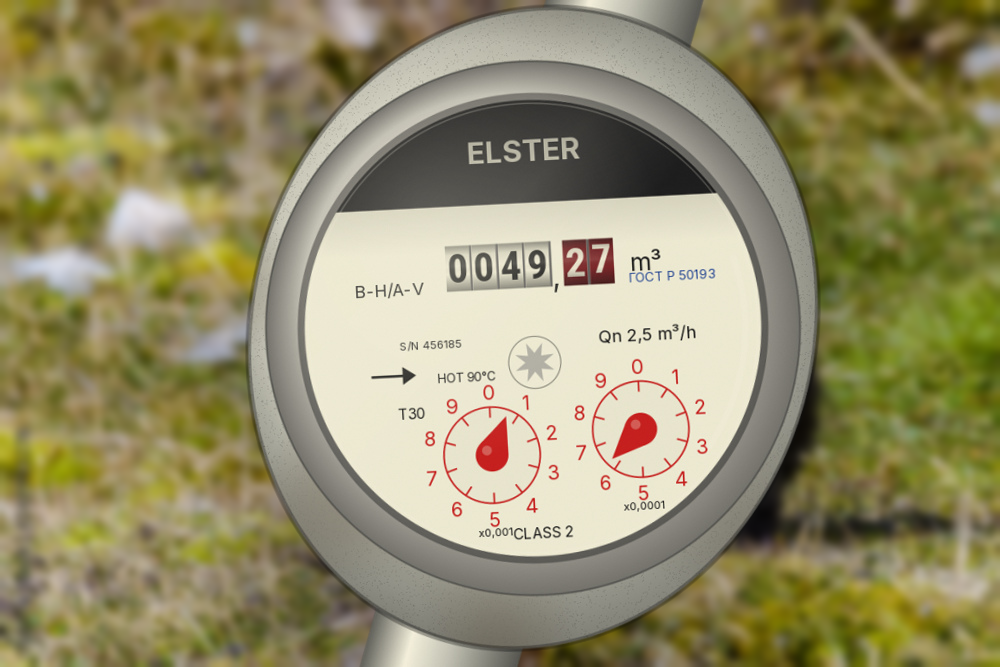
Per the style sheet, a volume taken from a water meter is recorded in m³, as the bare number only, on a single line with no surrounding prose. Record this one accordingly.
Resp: 49.2706
